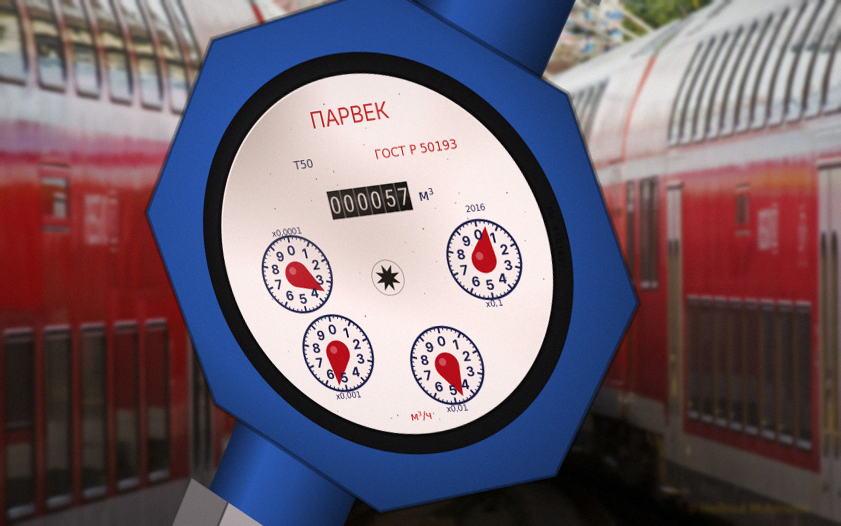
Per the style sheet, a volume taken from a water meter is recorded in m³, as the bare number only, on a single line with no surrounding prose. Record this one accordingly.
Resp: 57.0453
